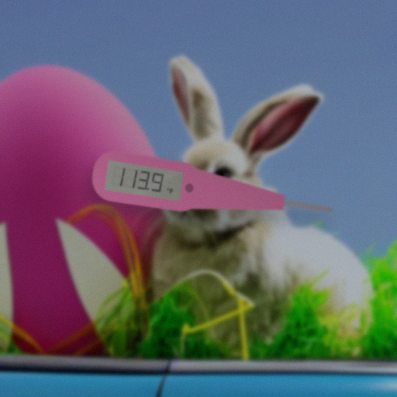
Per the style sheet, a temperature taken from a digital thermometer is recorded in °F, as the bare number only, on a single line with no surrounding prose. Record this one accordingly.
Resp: 113.9
